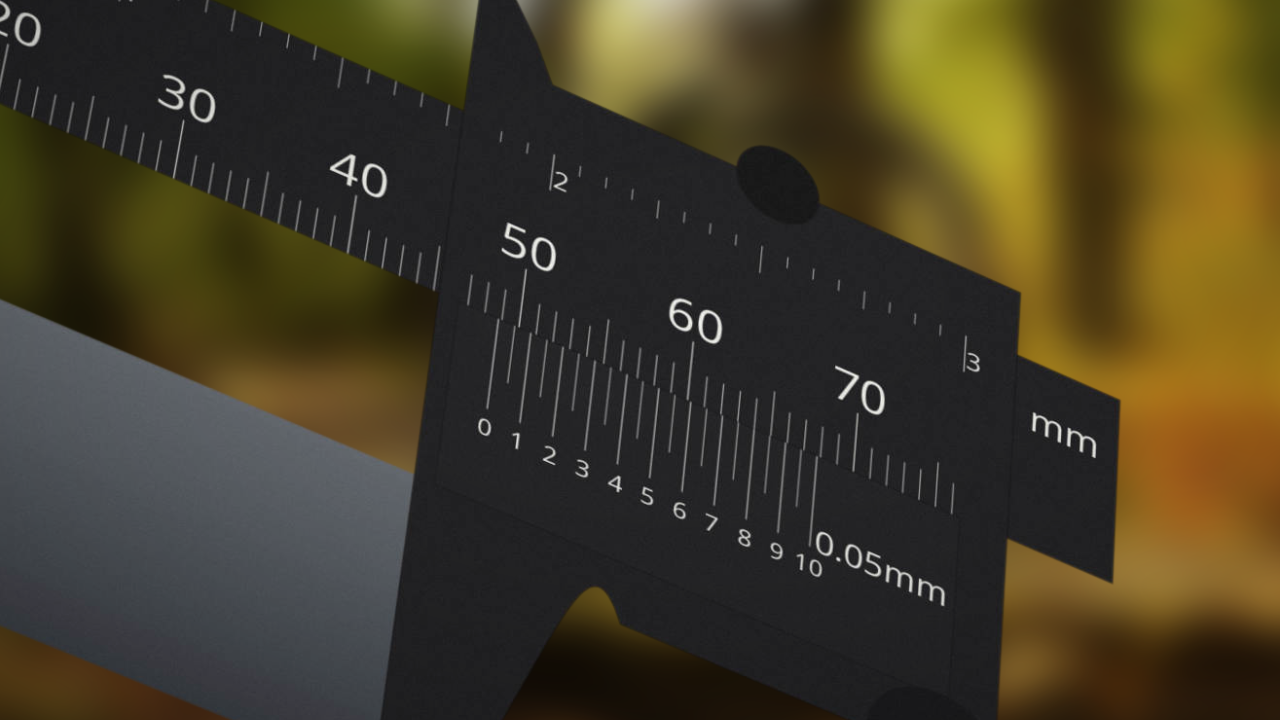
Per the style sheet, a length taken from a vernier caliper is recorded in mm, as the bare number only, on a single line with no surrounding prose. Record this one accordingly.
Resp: 48.8
